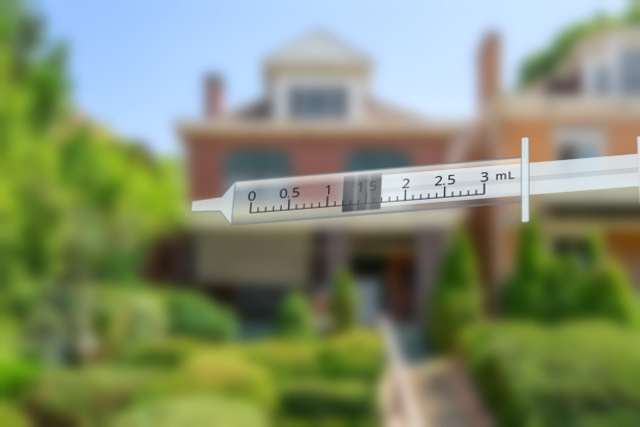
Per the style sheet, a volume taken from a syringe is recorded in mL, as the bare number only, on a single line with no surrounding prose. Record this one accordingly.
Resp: 1.2
